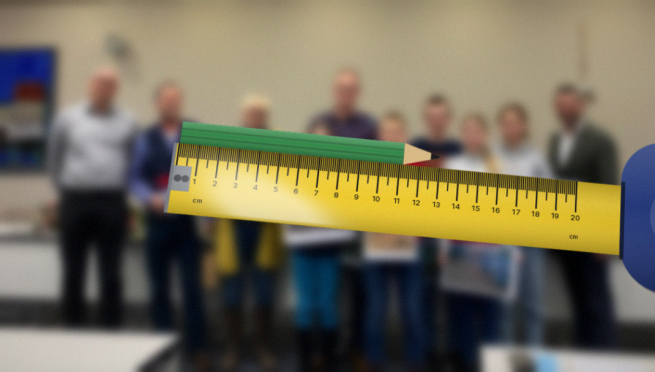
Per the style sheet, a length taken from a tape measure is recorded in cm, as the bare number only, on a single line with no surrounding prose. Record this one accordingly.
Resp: 13
